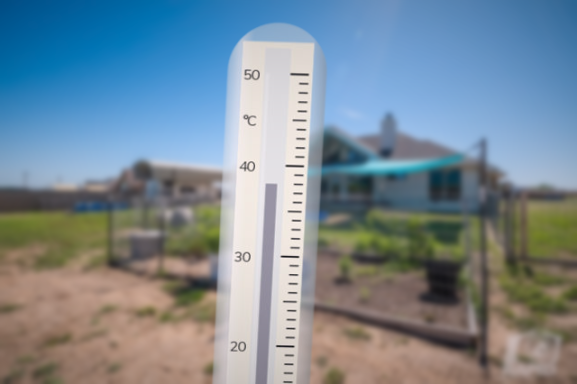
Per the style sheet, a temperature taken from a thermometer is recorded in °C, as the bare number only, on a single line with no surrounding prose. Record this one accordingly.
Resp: 38
